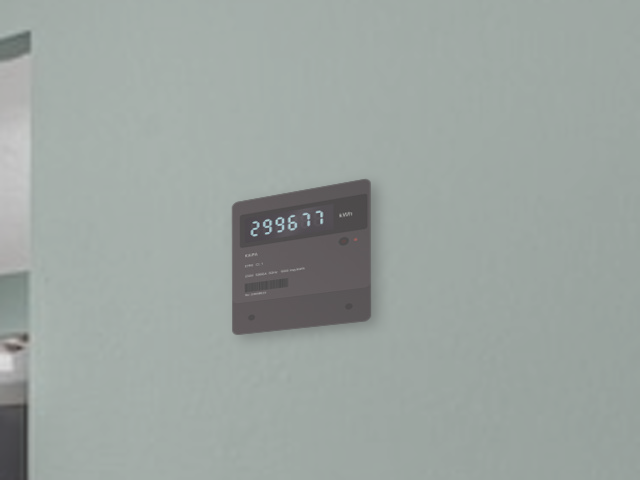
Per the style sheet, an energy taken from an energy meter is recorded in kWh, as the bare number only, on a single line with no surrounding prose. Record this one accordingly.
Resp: 299677
